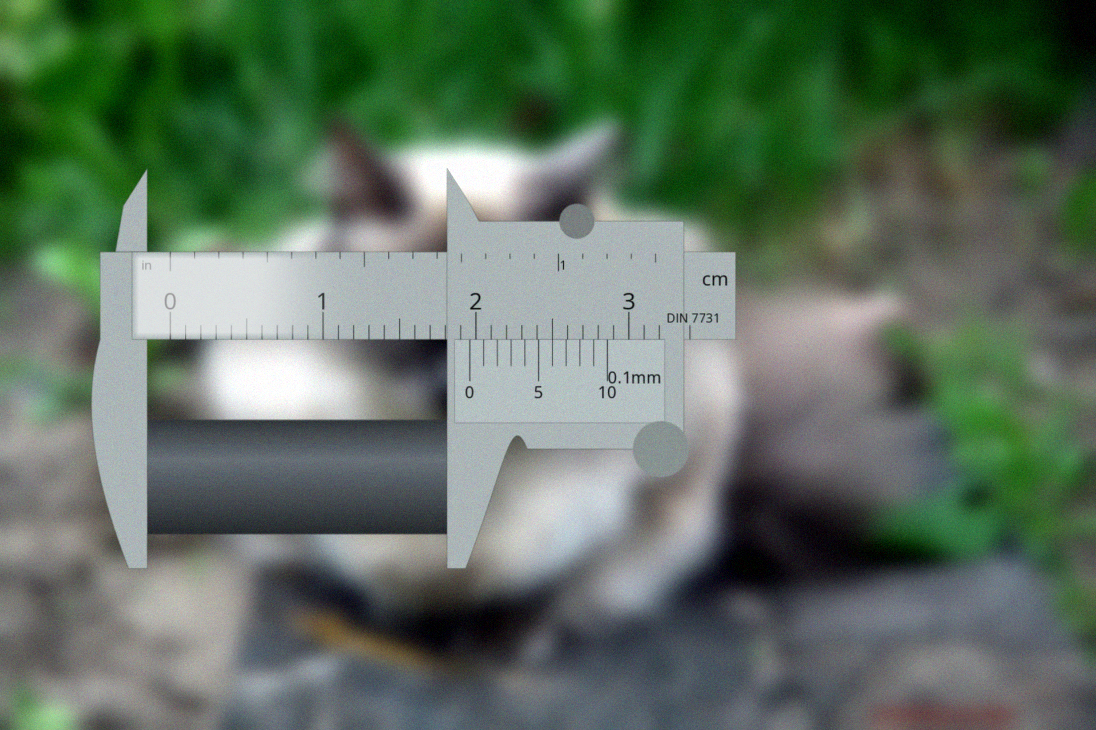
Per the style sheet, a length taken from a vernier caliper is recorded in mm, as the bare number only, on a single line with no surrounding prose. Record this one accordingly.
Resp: 19.6
